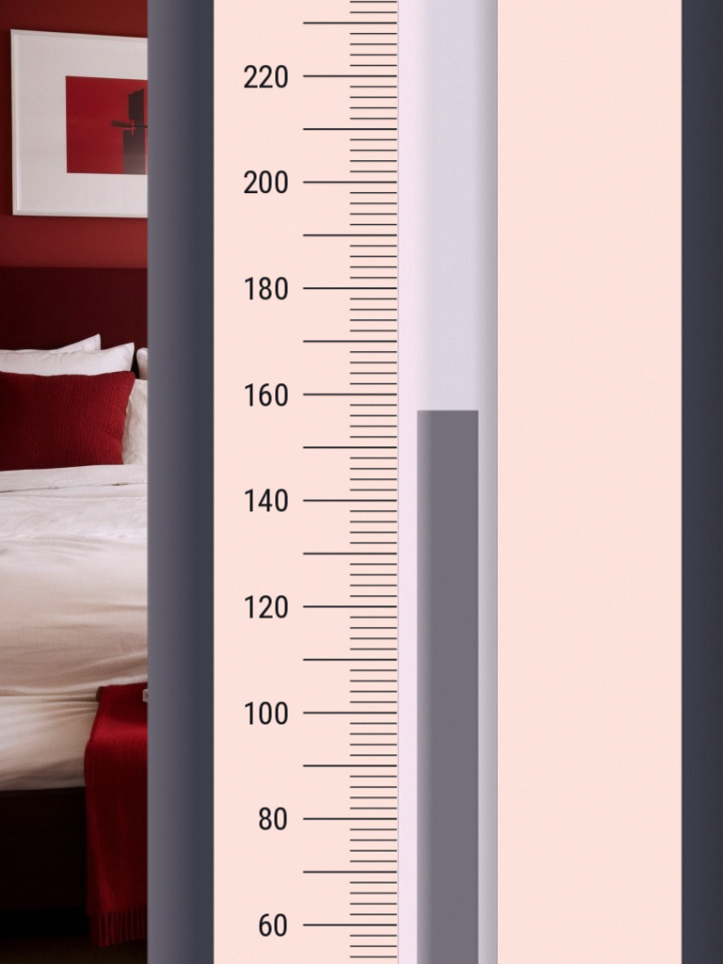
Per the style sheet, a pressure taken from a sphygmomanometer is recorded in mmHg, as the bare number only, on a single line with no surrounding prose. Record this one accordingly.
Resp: 157
